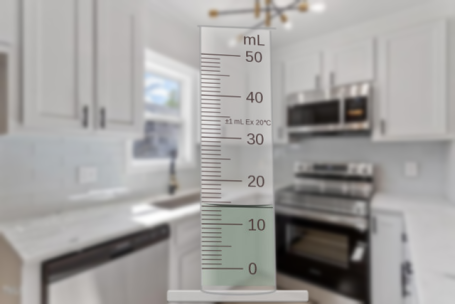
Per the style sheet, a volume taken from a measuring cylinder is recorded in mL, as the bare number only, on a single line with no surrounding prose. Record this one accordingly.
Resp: 14
